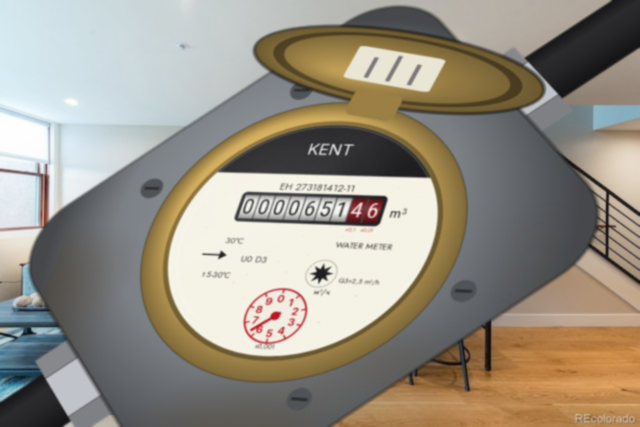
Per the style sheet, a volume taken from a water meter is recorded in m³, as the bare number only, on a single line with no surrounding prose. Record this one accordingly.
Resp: 651.466
